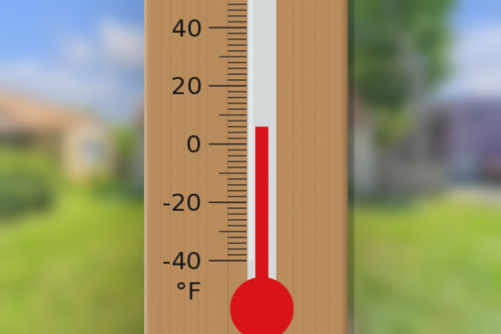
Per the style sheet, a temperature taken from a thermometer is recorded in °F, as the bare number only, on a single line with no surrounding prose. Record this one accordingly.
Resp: 6
